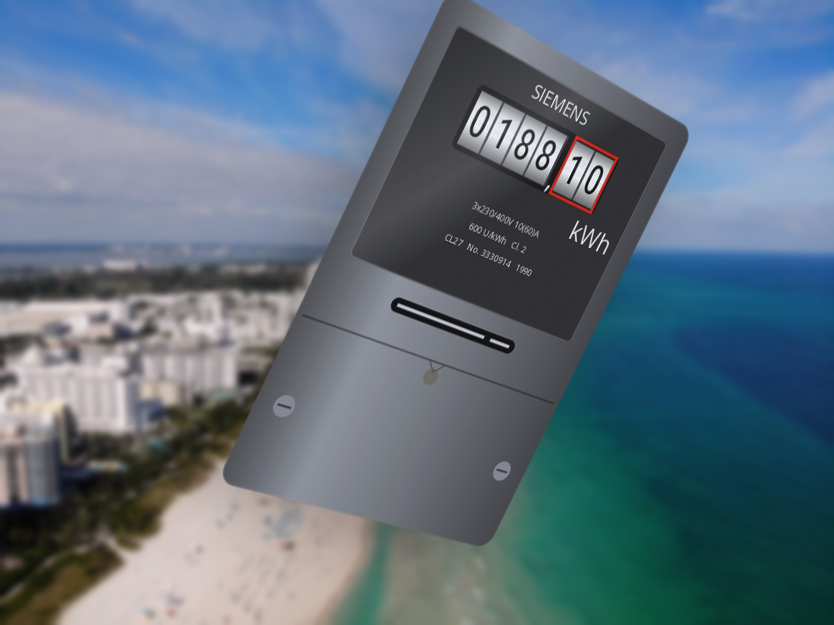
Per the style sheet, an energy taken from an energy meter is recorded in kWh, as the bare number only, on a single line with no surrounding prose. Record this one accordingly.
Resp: 188.10
